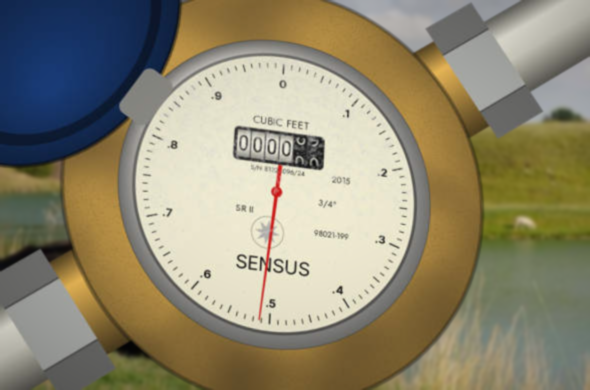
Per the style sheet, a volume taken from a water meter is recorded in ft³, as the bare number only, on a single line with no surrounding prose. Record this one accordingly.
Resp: 89.51
